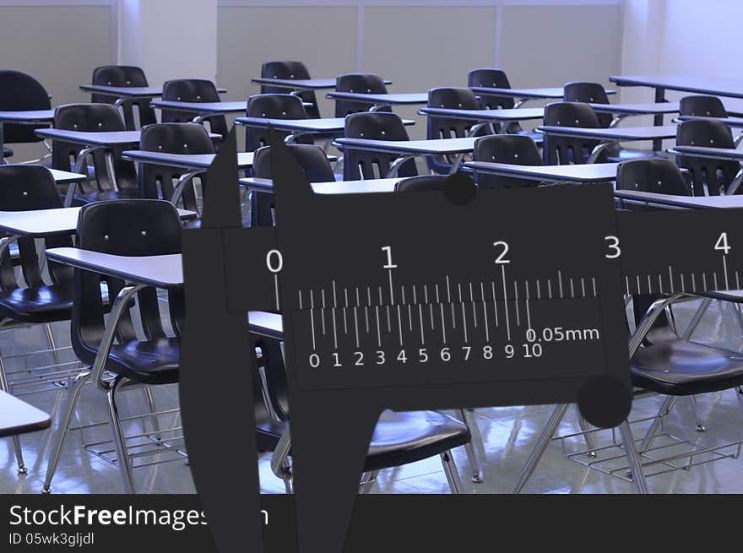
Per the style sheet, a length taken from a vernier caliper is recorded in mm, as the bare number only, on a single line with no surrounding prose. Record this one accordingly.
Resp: 2.9
